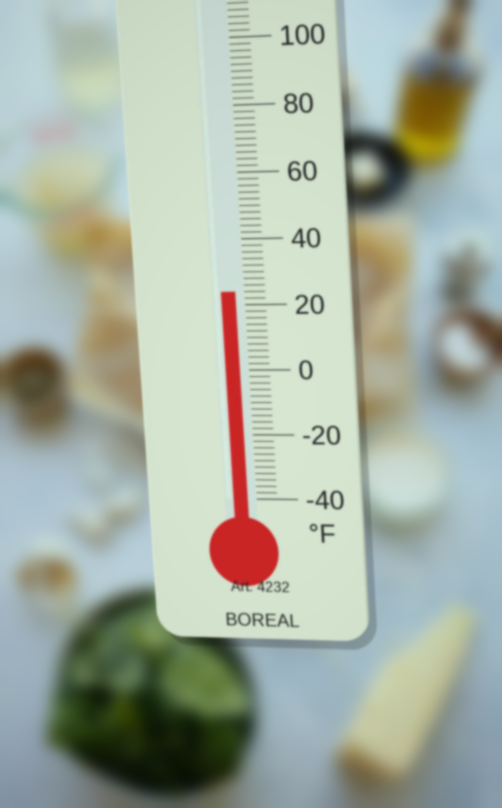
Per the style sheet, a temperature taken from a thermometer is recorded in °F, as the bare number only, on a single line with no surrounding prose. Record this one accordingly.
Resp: 24
